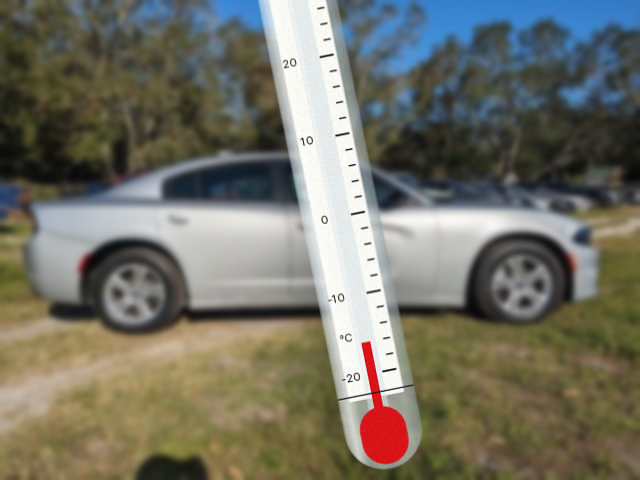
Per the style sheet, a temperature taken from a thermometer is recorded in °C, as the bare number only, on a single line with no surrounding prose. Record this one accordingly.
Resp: -16
